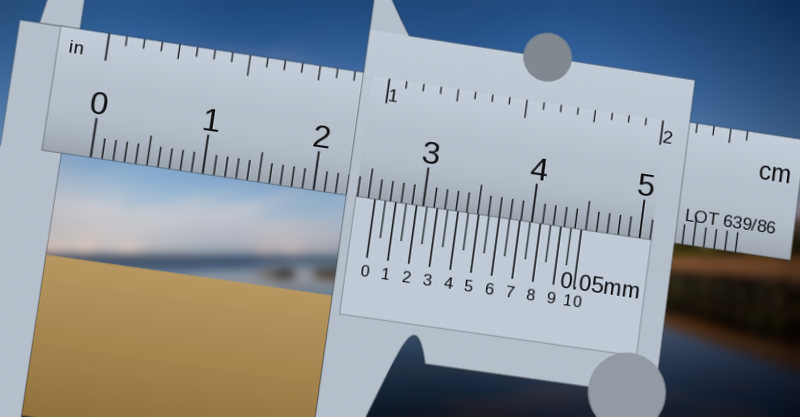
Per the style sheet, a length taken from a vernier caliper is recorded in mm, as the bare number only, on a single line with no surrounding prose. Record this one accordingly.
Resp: 25.6
